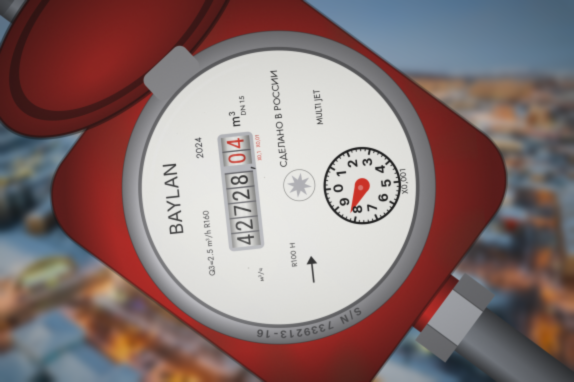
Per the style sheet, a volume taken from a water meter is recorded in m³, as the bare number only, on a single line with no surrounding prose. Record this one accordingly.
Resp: 42728.048
